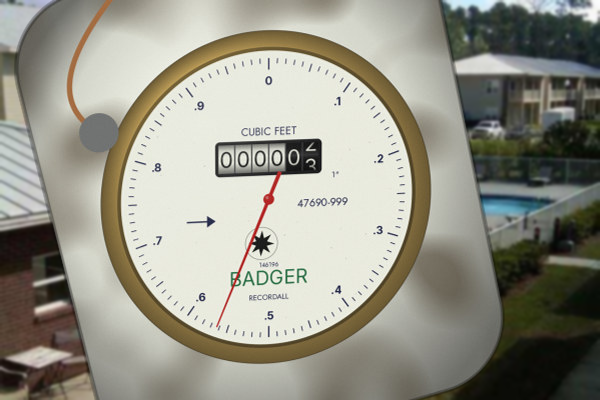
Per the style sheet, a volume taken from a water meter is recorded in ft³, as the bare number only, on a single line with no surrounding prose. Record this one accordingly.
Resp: 2.56
